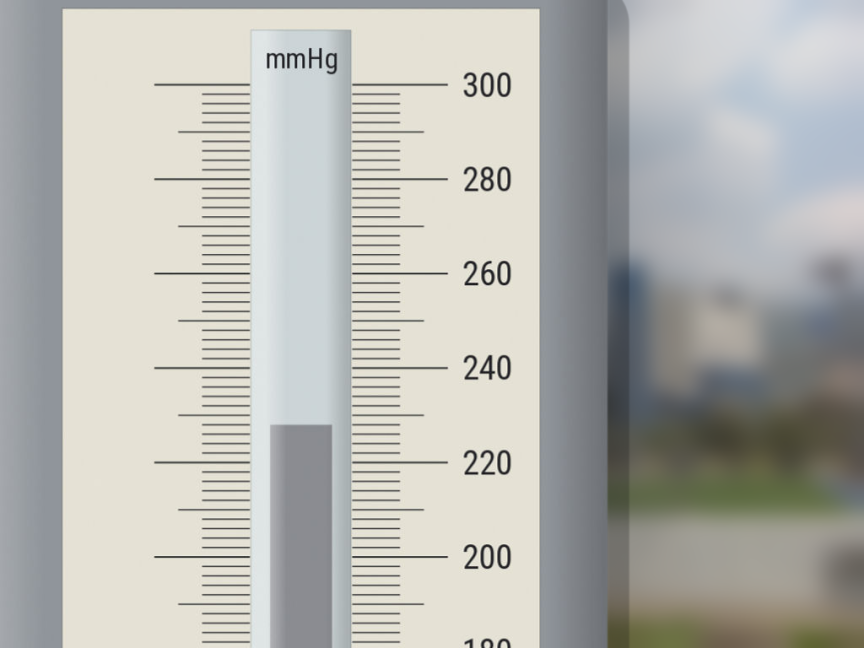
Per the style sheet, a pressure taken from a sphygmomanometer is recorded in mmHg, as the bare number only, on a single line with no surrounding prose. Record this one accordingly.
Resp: 228
